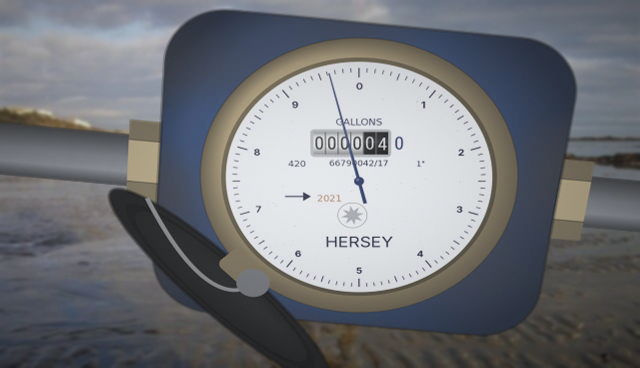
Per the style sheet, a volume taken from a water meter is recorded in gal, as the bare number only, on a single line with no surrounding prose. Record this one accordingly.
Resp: 39.6
